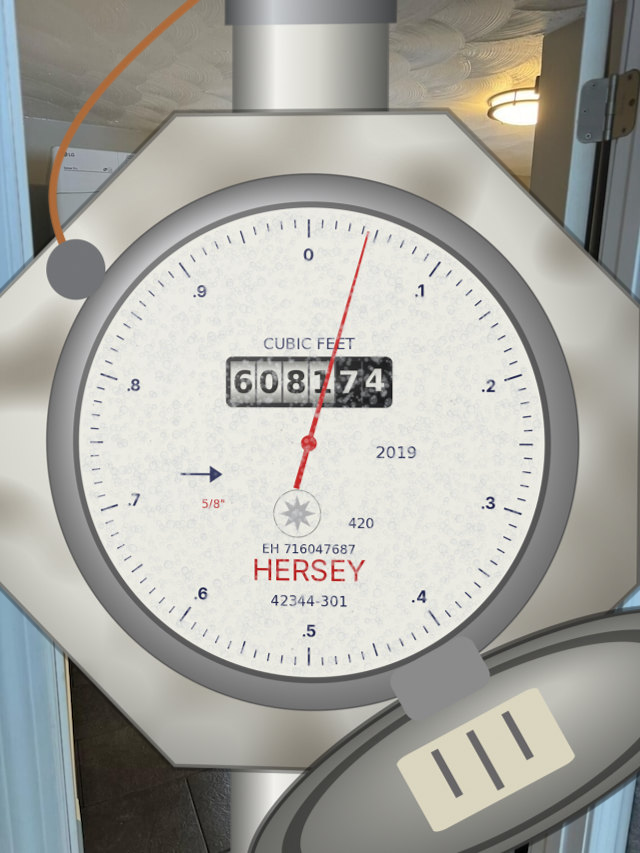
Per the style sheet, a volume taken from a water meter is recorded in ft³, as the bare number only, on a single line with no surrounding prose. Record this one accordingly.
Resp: 608174.04
